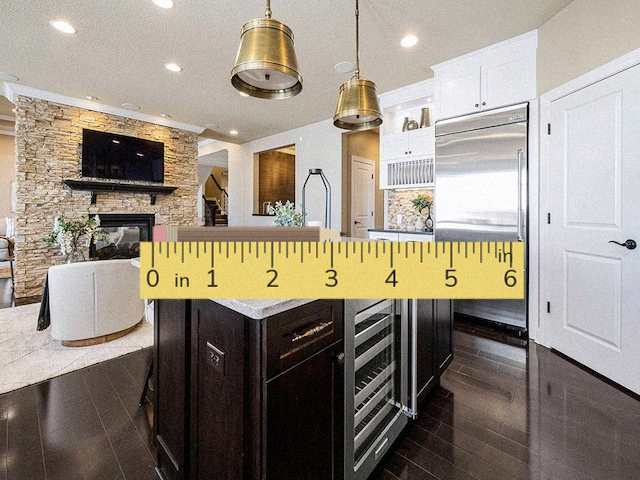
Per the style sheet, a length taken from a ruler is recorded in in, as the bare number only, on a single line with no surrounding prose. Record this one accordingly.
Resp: 3.25
